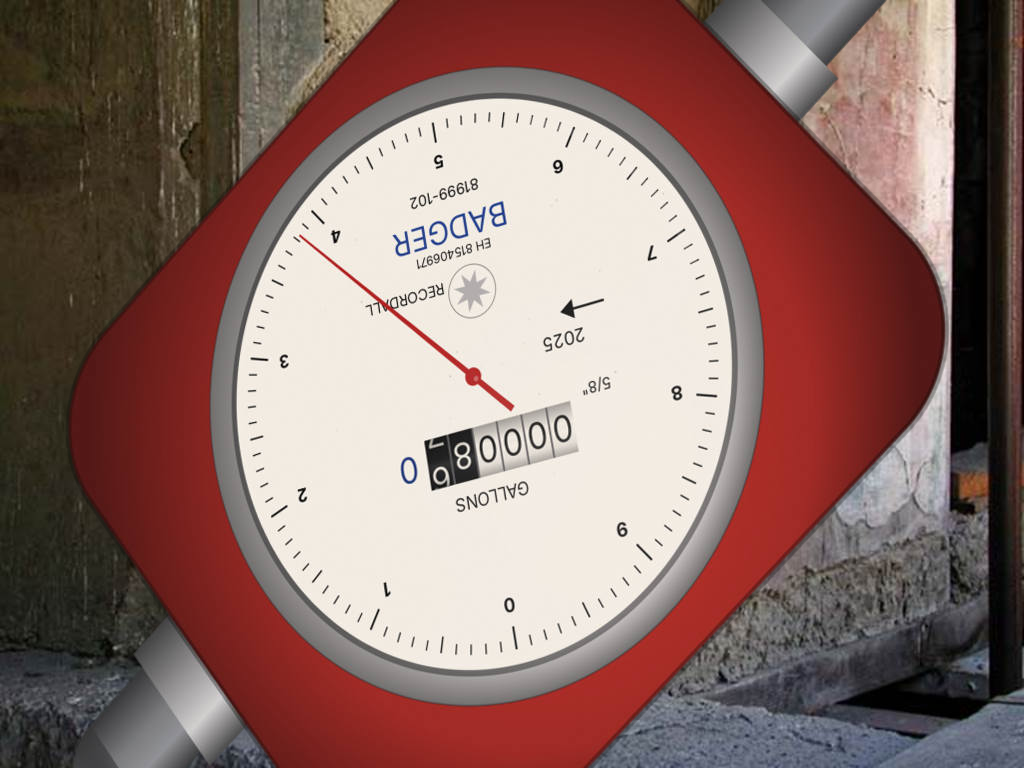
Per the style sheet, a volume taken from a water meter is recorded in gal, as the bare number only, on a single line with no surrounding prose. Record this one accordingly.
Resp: 863.8
